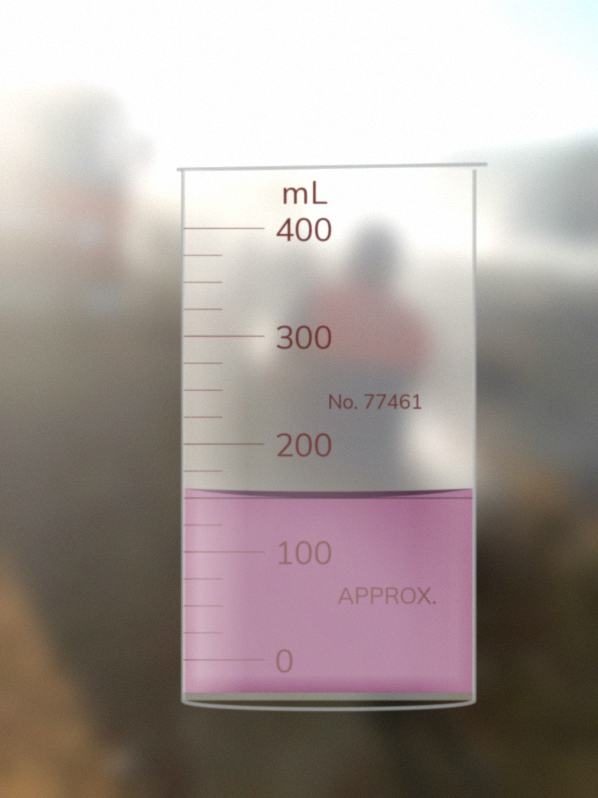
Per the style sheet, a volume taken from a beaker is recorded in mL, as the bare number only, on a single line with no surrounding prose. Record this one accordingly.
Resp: 150
